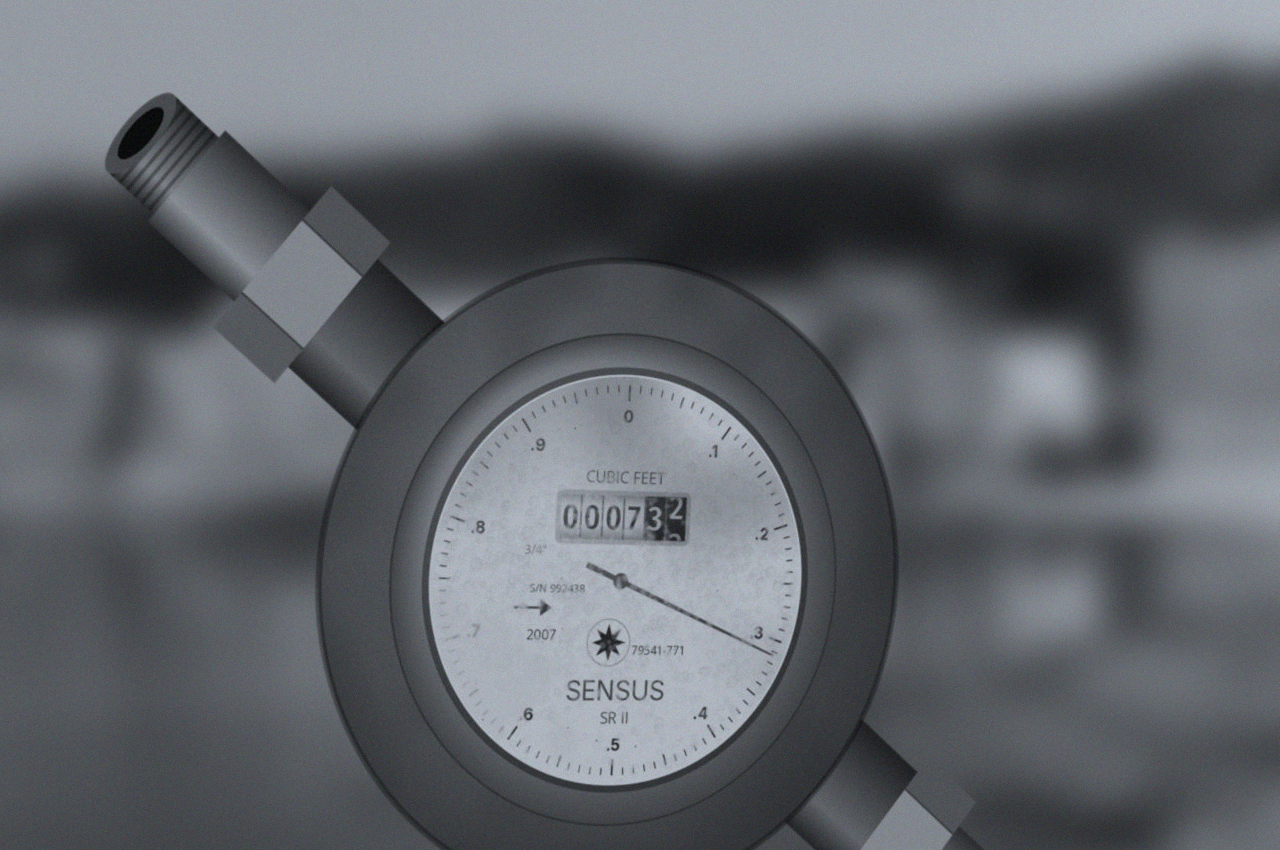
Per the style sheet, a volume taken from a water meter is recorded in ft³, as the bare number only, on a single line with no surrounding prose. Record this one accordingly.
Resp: 732.31
